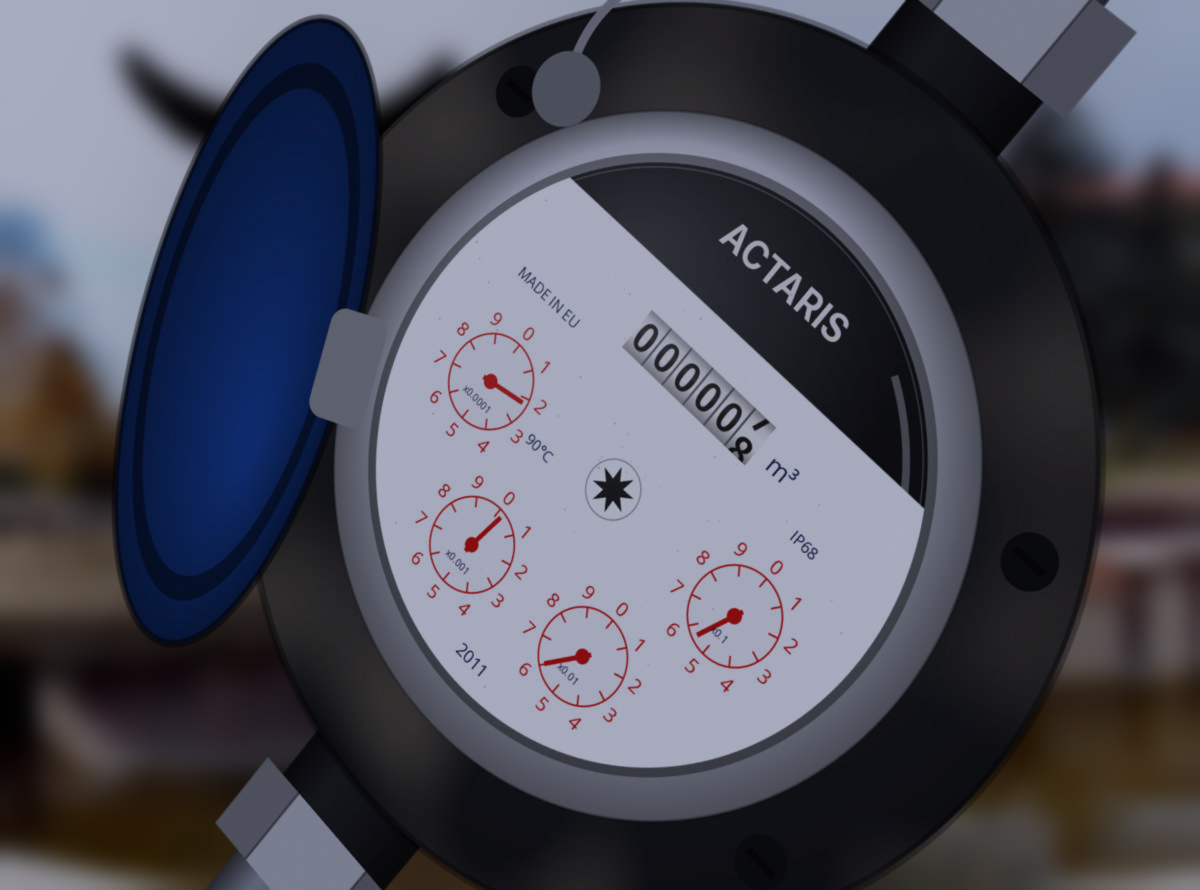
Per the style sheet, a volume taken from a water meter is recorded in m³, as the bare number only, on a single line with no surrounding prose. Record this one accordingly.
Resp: 7.5602
